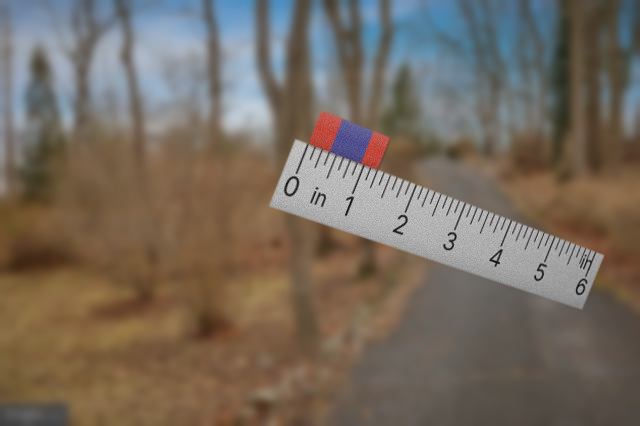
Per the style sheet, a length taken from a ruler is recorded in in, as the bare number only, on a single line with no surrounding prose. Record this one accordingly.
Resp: 1.25
